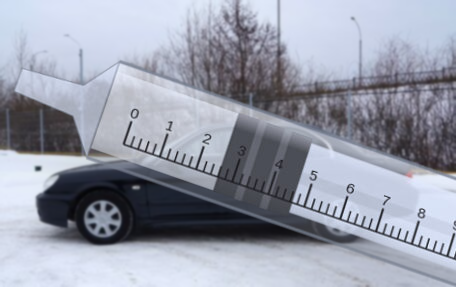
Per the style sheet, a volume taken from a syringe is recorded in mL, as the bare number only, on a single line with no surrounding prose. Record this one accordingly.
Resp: 2.6
